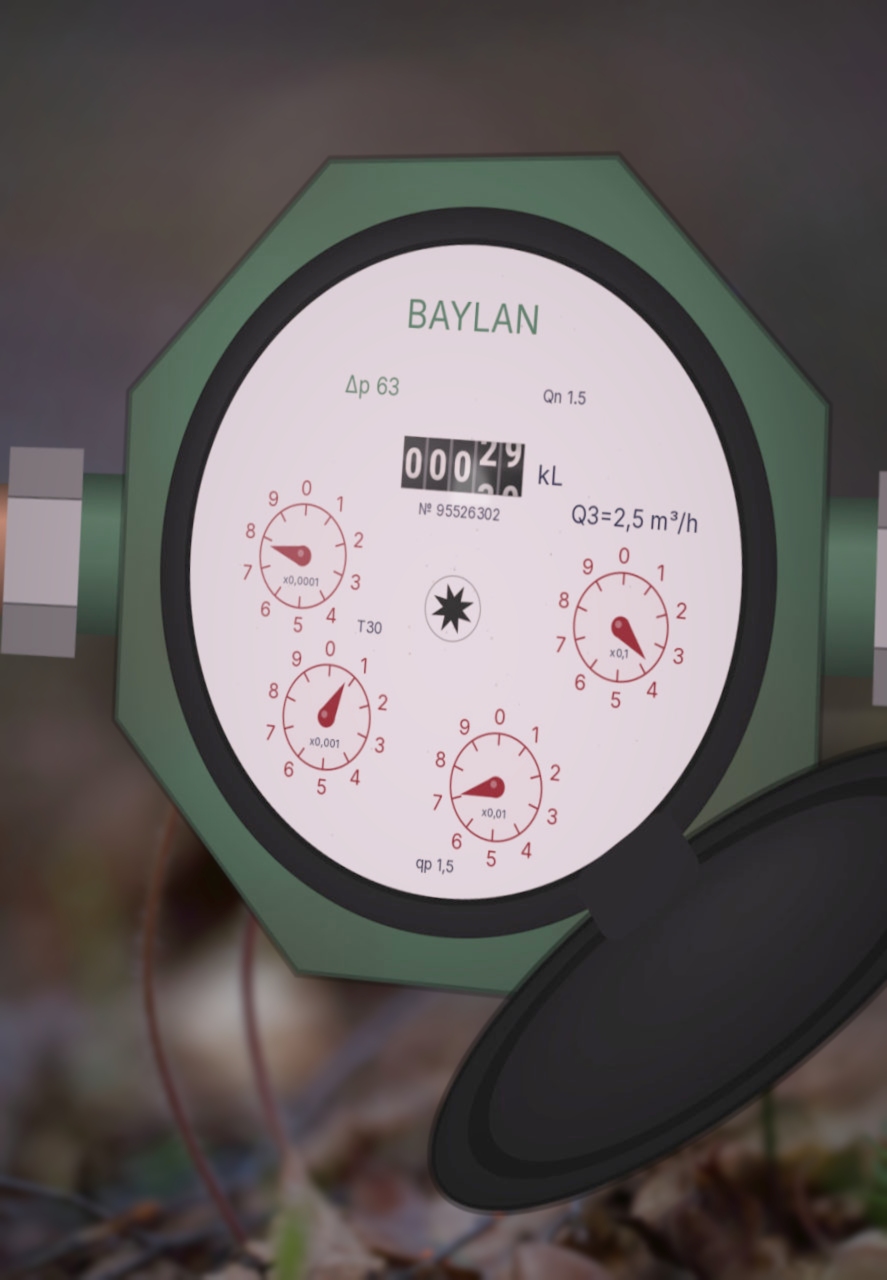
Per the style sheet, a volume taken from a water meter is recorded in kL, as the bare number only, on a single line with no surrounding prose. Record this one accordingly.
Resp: 29.3707
